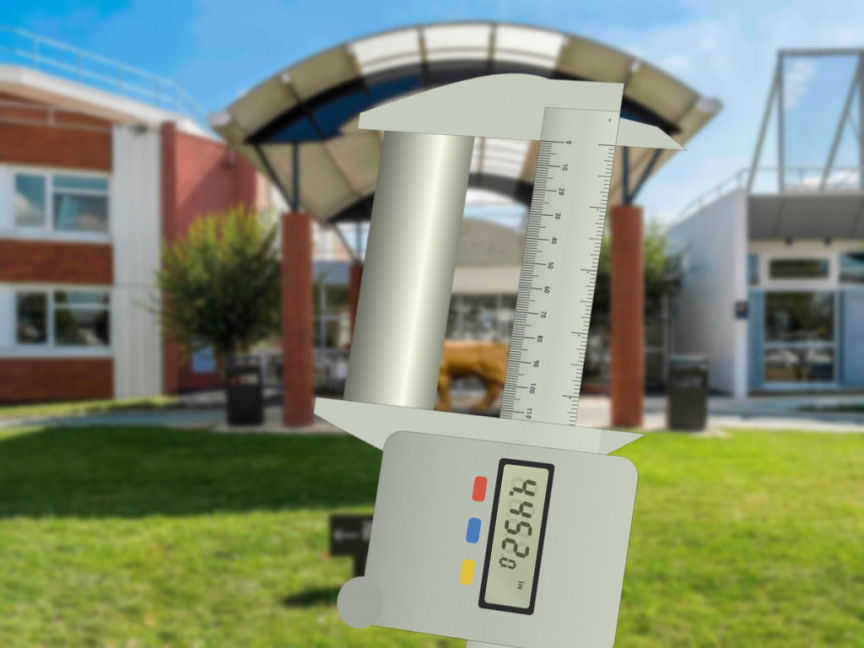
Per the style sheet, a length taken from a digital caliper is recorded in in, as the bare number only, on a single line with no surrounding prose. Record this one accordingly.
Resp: 4.4520
